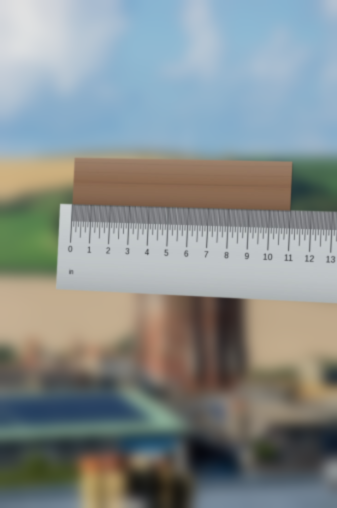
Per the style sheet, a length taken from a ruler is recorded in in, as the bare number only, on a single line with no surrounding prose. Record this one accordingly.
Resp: 11
